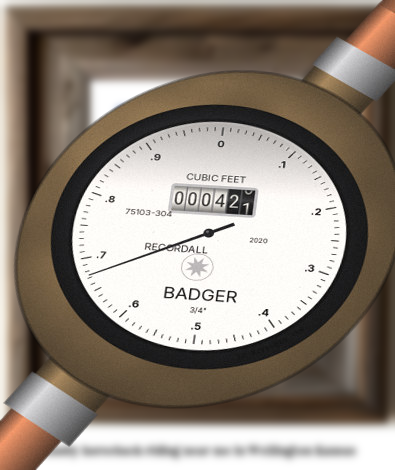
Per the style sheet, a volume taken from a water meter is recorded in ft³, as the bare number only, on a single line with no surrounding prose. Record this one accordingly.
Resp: 420.67
